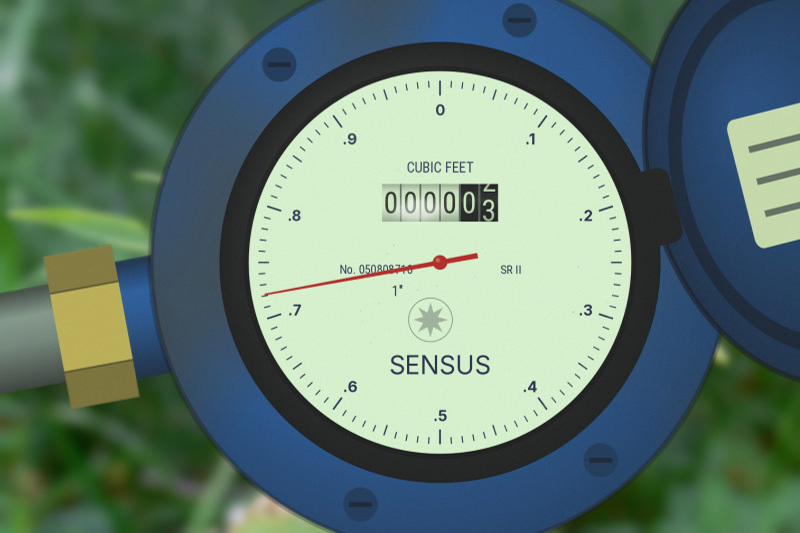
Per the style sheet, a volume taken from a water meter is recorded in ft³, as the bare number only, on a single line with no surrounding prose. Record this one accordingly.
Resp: 2.72
